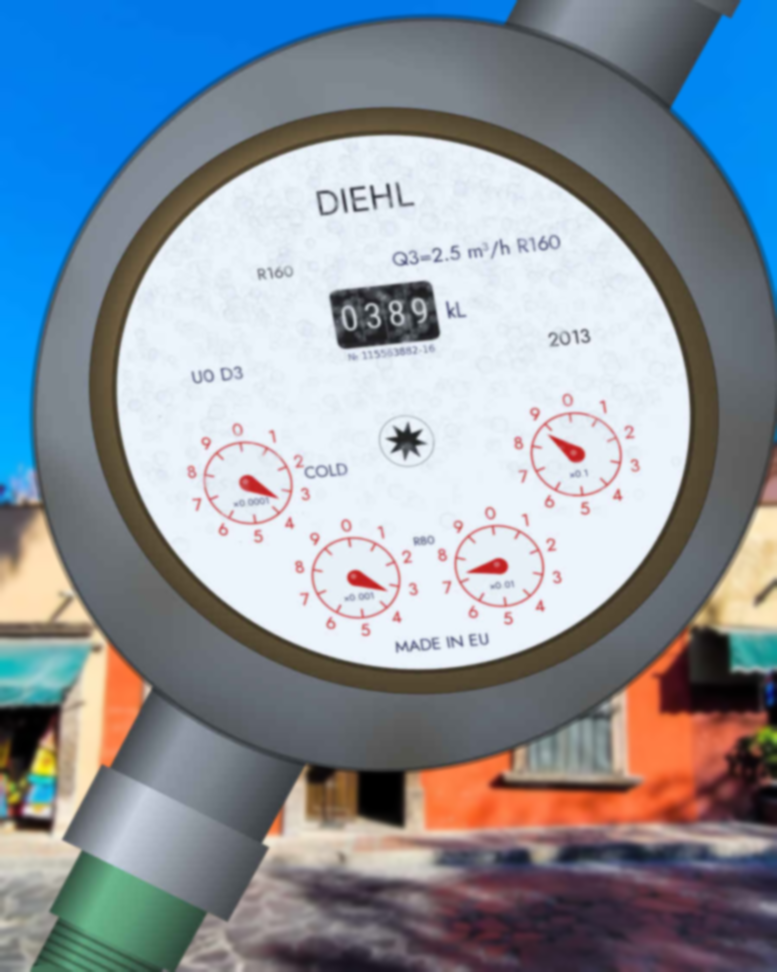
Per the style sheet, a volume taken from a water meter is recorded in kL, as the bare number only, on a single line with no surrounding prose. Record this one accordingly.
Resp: 389.8733
